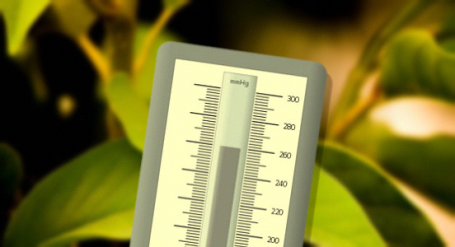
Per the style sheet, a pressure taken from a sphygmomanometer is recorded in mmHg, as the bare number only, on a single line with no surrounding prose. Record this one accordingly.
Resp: 260
